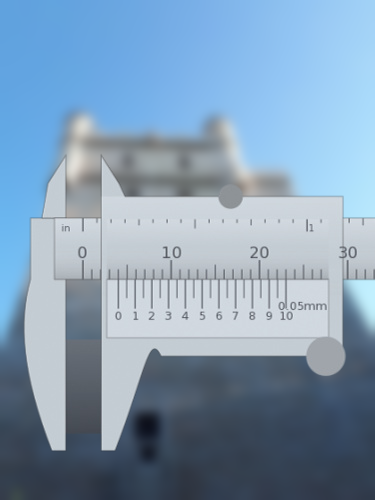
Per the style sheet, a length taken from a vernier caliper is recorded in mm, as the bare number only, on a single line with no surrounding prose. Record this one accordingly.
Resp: 4.0
